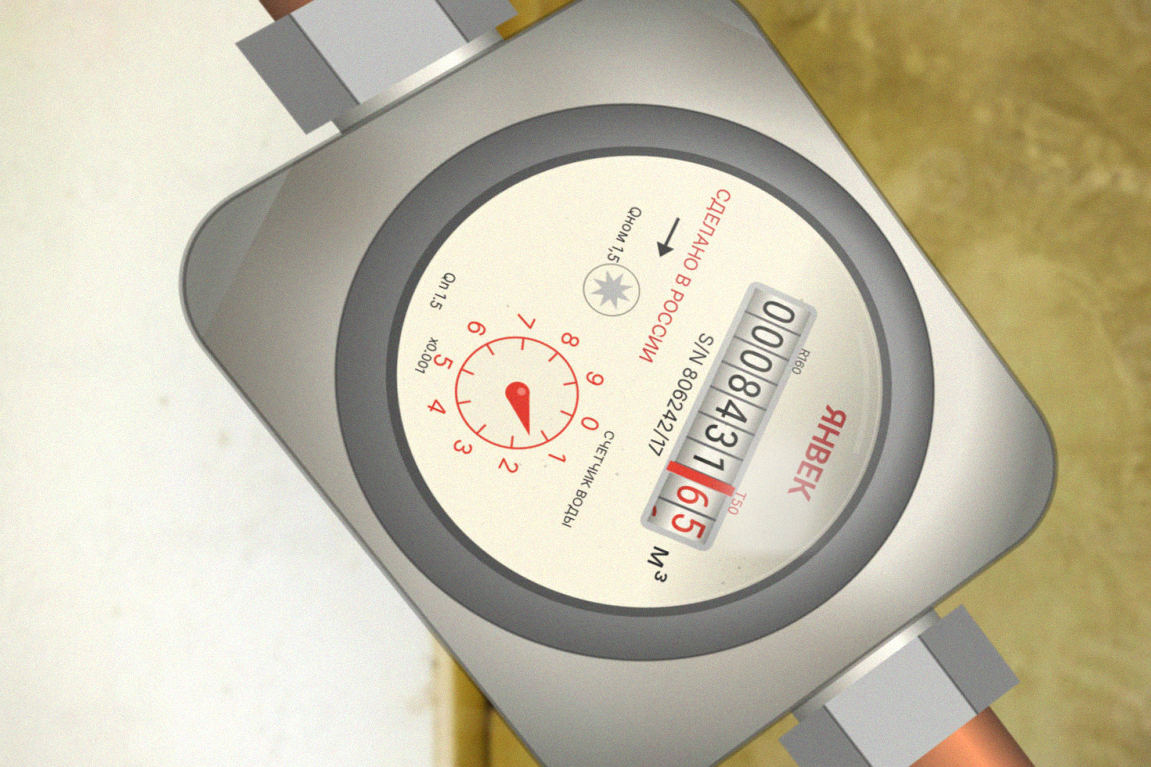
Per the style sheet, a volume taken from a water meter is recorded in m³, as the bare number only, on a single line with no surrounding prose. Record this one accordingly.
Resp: 8431.651
